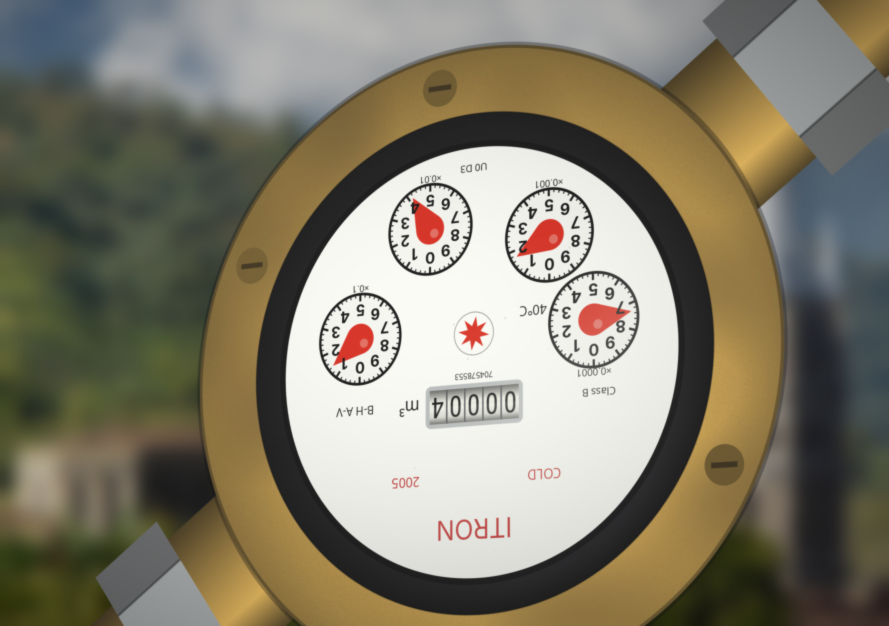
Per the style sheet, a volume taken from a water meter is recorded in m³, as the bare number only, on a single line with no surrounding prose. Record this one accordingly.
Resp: 4.1417
